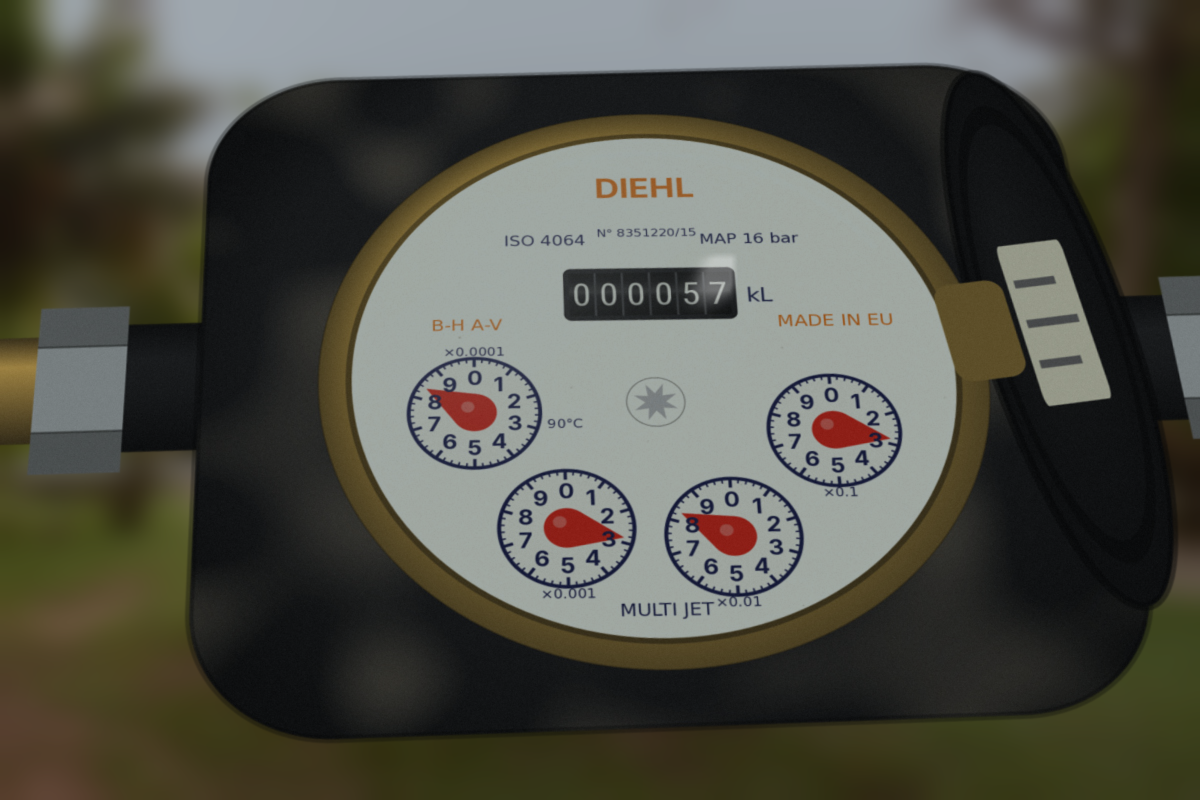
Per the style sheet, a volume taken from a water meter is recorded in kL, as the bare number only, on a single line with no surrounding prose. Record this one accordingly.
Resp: 57.2828
